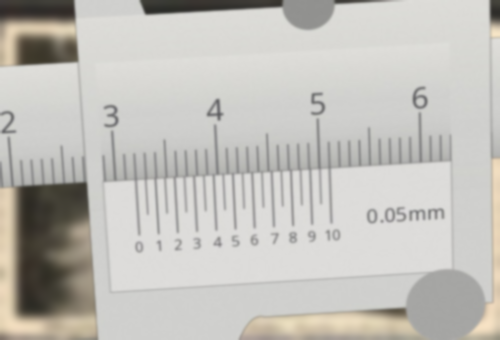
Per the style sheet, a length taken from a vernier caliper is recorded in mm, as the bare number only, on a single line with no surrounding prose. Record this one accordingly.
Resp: 32.0
